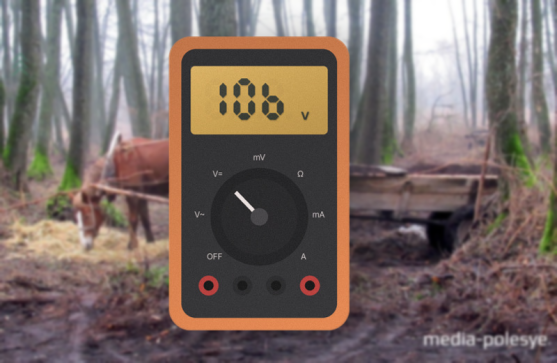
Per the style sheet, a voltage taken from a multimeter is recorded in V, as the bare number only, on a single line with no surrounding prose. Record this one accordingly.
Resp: 106
